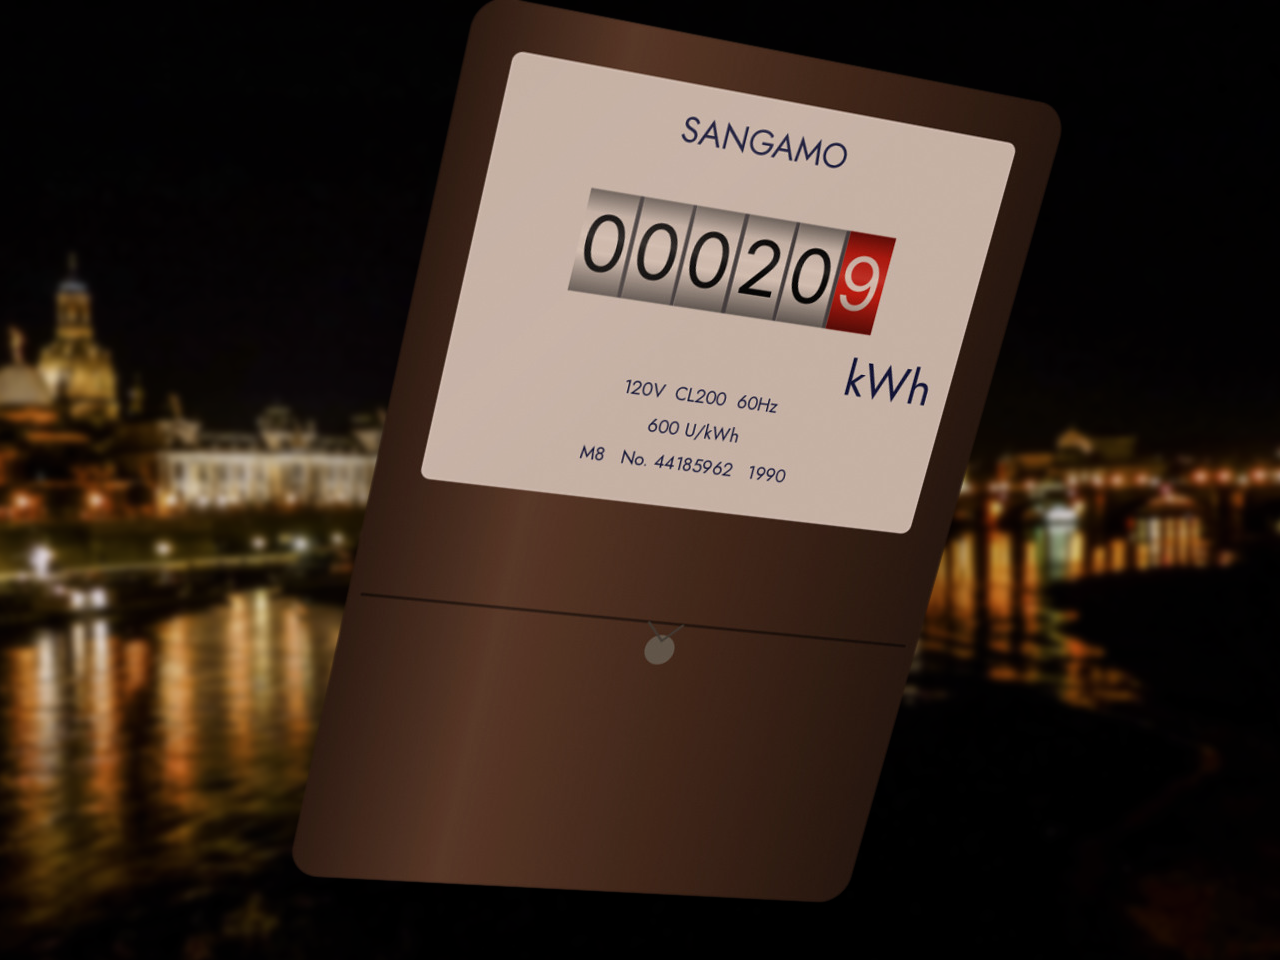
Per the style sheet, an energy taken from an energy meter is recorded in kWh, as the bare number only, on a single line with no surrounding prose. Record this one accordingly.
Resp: 20.9
